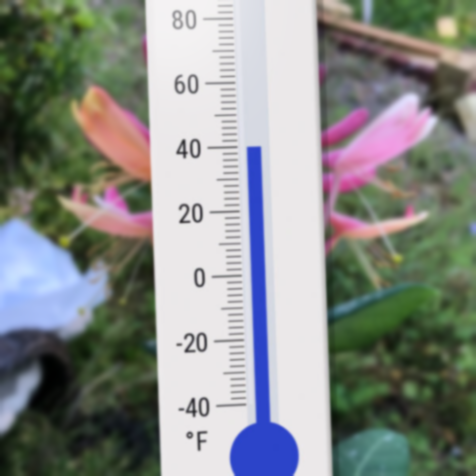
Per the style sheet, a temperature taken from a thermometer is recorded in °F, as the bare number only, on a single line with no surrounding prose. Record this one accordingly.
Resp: 40
